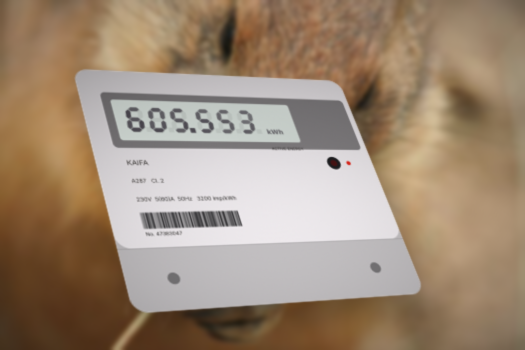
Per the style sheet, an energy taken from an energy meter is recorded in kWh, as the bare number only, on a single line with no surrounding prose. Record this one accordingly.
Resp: 605.553
